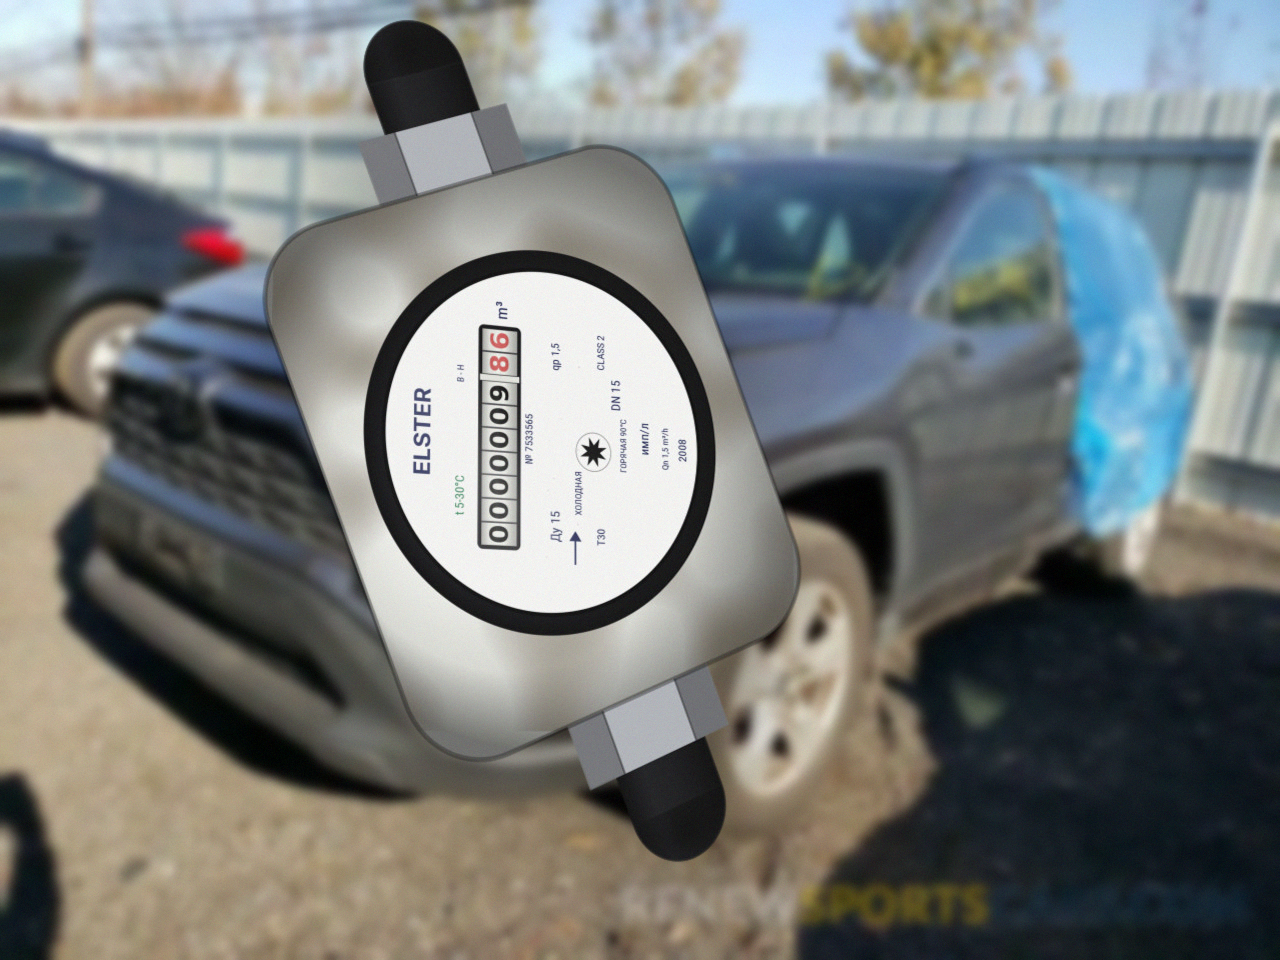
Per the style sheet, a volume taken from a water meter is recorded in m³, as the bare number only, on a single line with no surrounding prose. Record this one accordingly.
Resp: 9.86
